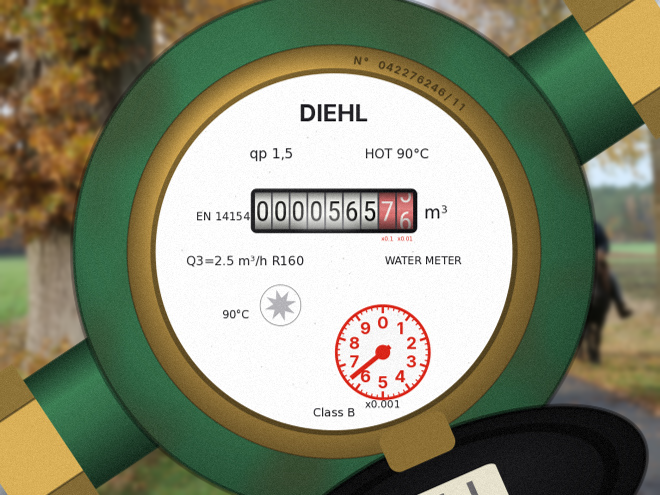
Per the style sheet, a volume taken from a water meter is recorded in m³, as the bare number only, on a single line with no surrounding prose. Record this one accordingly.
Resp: 565.756
